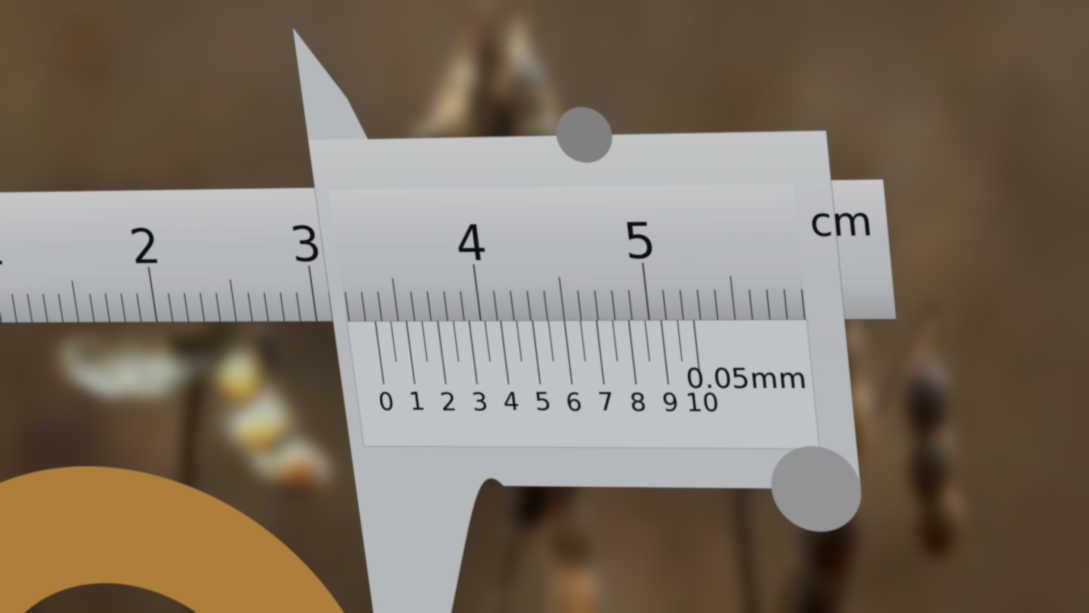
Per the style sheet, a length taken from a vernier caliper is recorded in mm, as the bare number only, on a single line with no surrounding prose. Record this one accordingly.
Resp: 33.6
